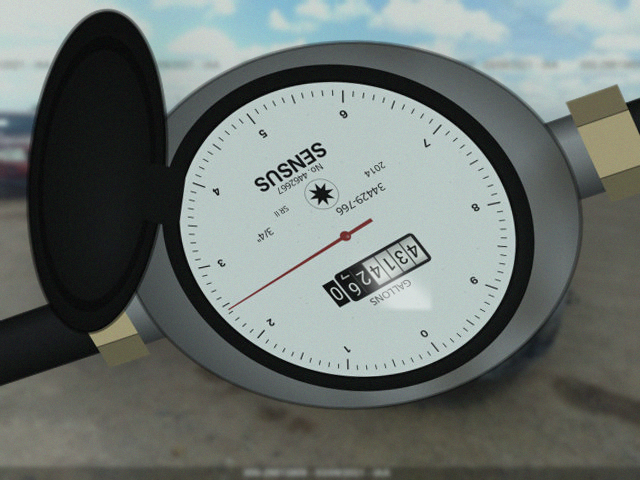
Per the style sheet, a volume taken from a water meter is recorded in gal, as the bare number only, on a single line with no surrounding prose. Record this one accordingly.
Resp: 4314262.4
